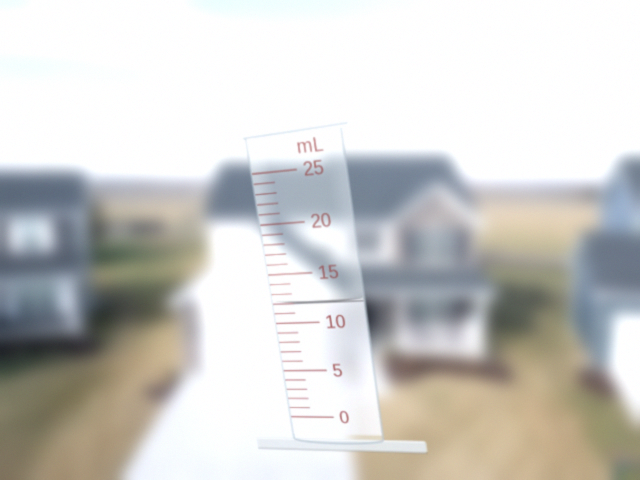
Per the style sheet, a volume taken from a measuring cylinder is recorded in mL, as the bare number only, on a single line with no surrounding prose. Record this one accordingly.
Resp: 12
